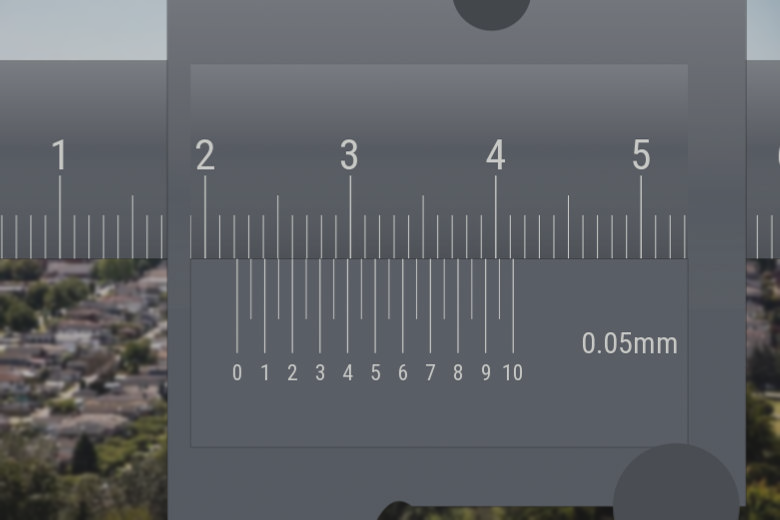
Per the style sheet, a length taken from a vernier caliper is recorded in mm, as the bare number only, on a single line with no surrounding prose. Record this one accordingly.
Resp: 22.2
